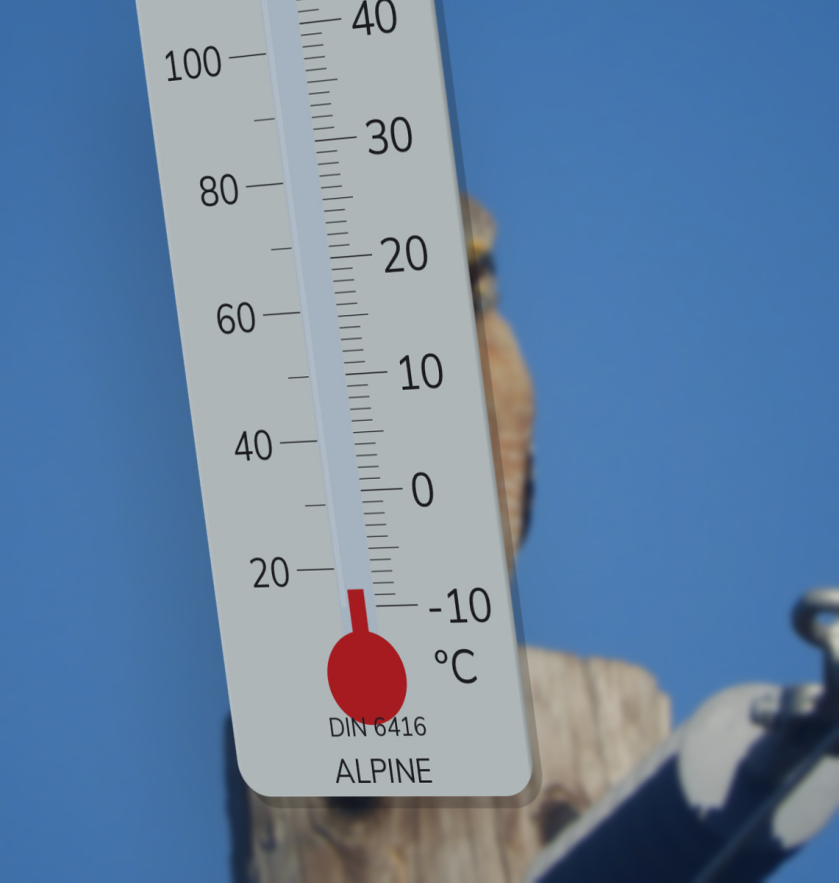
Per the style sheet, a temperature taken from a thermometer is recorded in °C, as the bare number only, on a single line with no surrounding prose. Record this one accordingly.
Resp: -8.5
